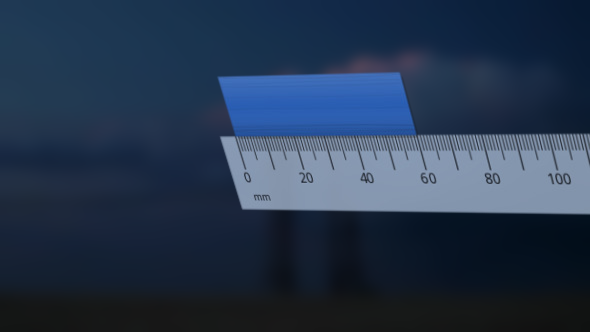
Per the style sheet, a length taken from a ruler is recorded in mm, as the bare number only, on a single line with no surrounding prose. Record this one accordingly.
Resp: 60
